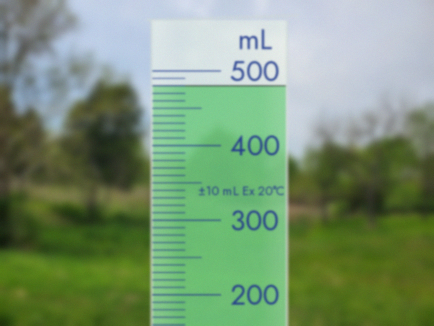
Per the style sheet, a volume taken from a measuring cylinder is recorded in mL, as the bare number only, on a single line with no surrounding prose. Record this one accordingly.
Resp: 480
